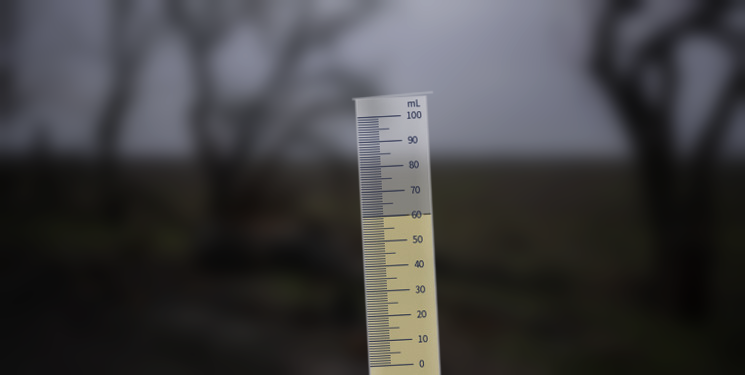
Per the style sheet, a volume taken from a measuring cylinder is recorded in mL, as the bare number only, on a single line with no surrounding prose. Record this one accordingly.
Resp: 60
